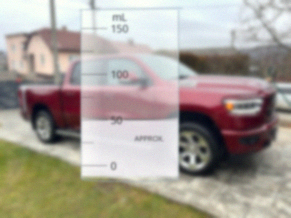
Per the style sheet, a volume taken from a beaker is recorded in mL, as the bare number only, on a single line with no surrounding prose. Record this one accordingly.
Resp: 50
